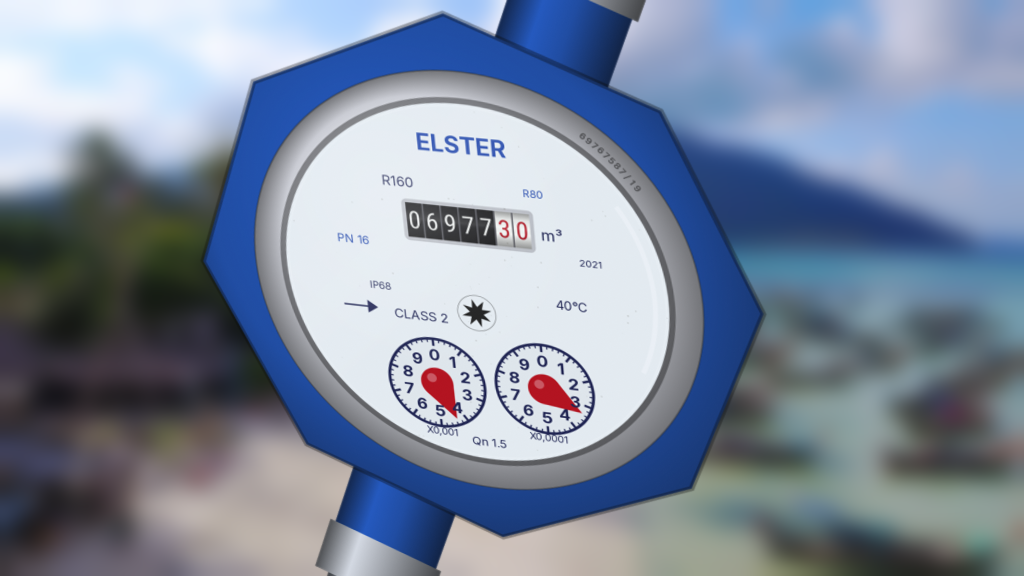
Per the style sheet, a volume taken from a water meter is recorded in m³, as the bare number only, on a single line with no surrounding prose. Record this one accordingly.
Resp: 6977.3043
